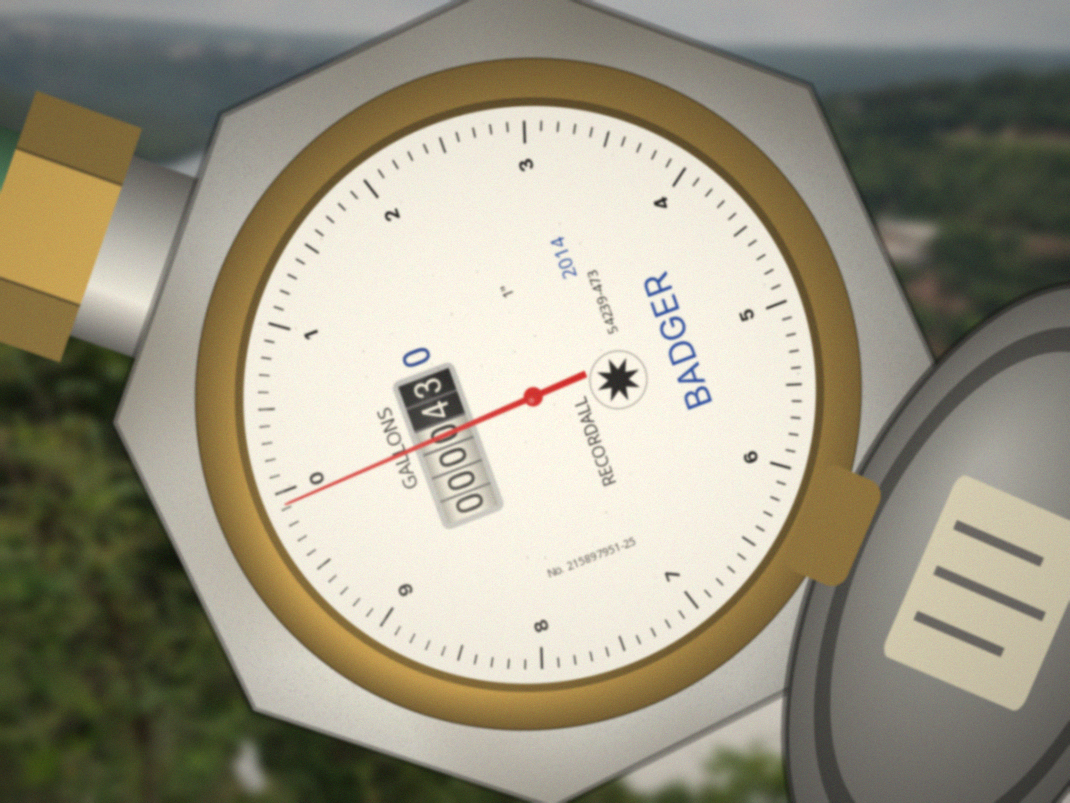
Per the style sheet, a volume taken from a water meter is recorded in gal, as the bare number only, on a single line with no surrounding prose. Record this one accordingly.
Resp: 429.9
